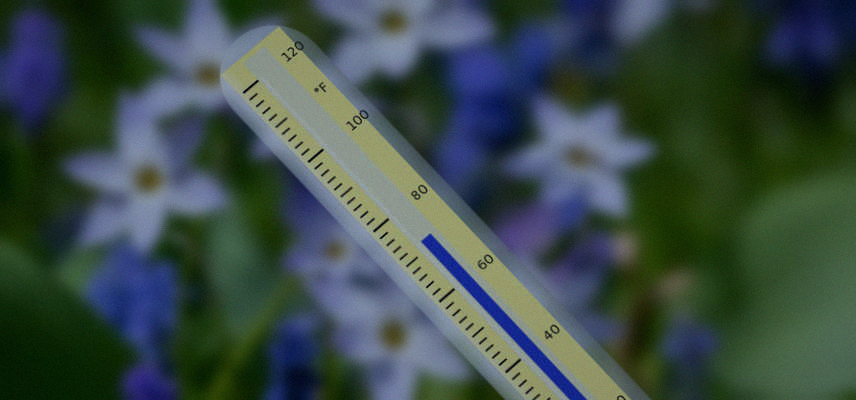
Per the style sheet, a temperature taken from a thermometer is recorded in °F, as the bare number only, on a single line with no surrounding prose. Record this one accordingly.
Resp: 72
